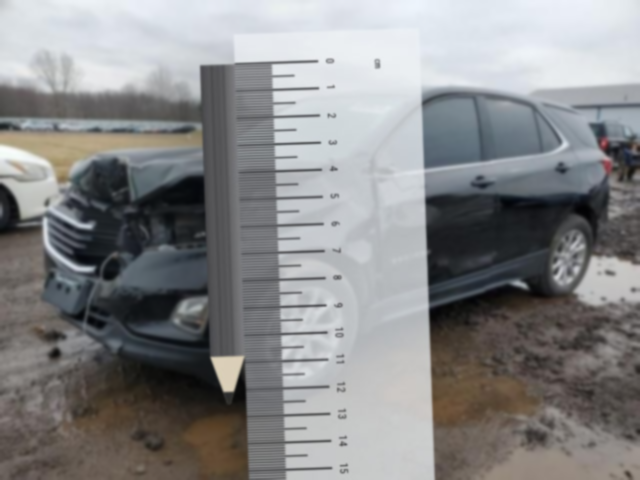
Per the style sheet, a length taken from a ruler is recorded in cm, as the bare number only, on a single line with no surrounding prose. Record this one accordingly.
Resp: 12.5
